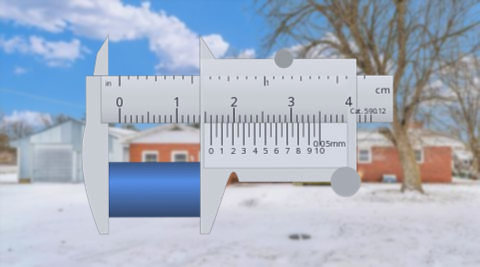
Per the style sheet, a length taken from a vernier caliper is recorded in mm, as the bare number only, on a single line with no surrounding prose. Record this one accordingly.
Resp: 16.0
